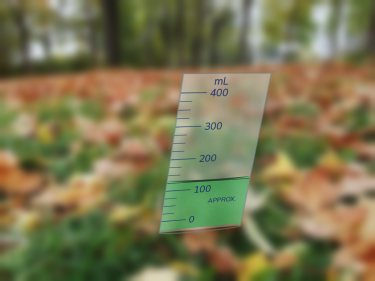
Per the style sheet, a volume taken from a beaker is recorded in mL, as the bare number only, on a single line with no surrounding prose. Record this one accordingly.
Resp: 125
